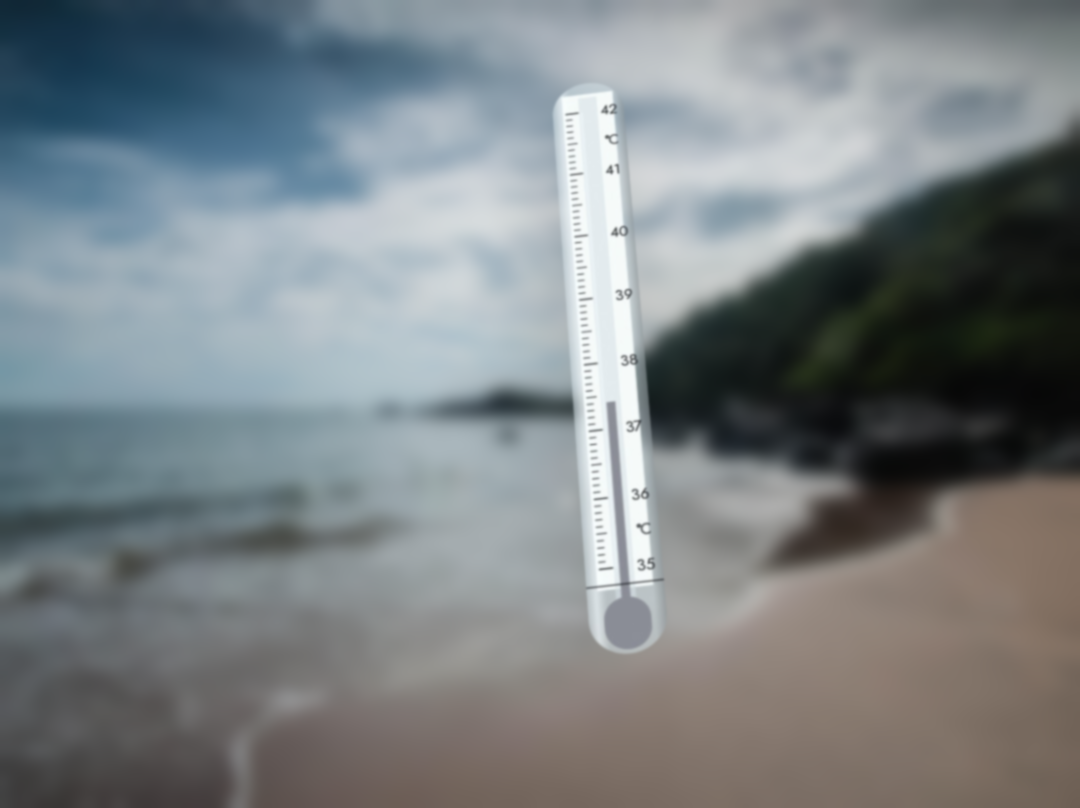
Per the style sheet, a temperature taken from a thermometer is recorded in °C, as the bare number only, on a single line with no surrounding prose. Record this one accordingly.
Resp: 37.4
